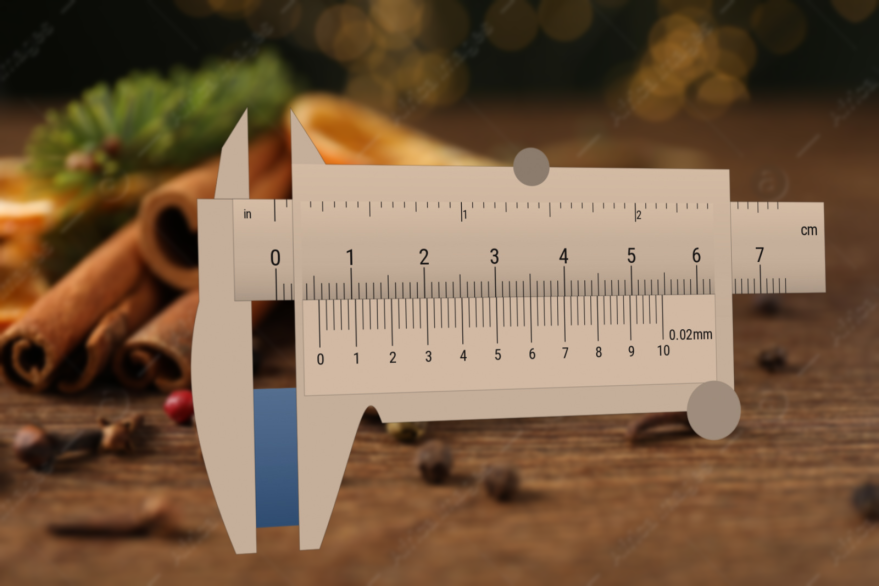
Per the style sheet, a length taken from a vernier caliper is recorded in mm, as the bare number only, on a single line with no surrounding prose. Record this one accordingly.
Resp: 5.6
